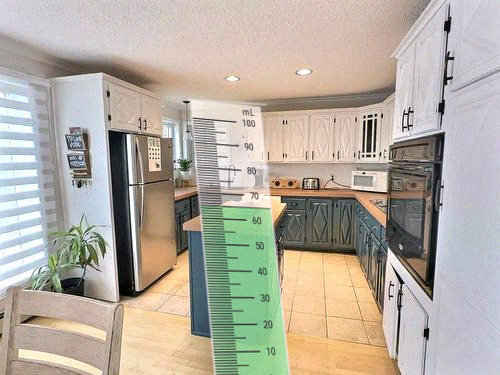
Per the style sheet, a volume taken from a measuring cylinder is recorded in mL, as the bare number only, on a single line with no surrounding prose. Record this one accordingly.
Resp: 65
